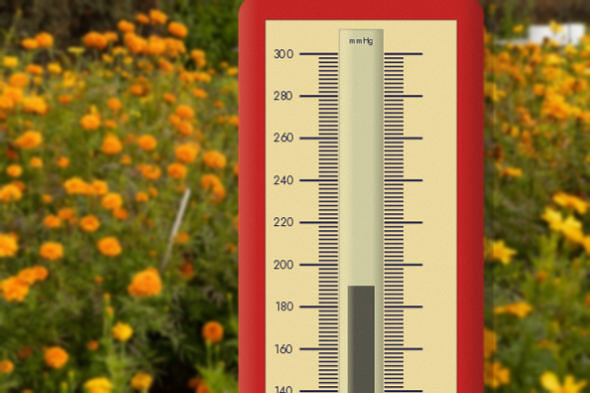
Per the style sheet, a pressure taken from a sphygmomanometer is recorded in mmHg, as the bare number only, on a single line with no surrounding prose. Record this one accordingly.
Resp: 190
